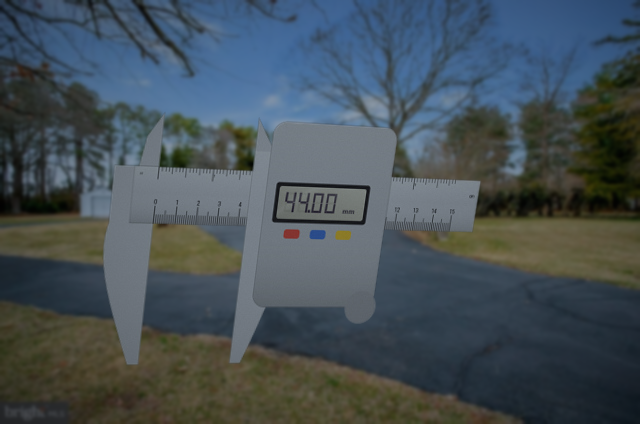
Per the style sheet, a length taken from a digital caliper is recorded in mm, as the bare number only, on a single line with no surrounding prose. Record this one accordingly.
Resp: 44.00
